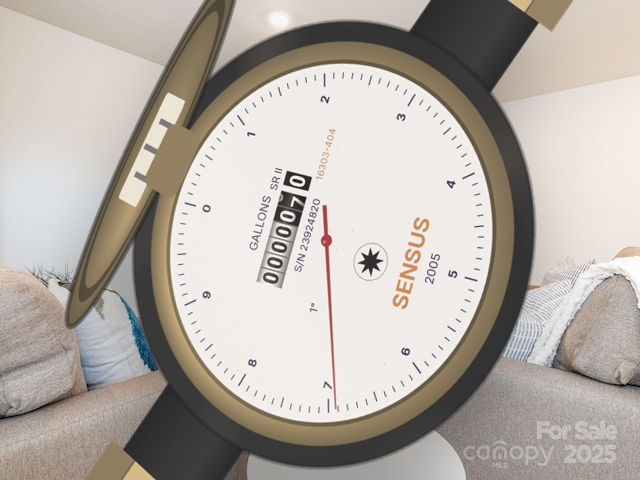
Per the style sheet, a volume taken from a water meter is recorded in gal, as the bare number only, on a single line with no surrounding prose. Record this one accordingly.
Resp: 66.9
